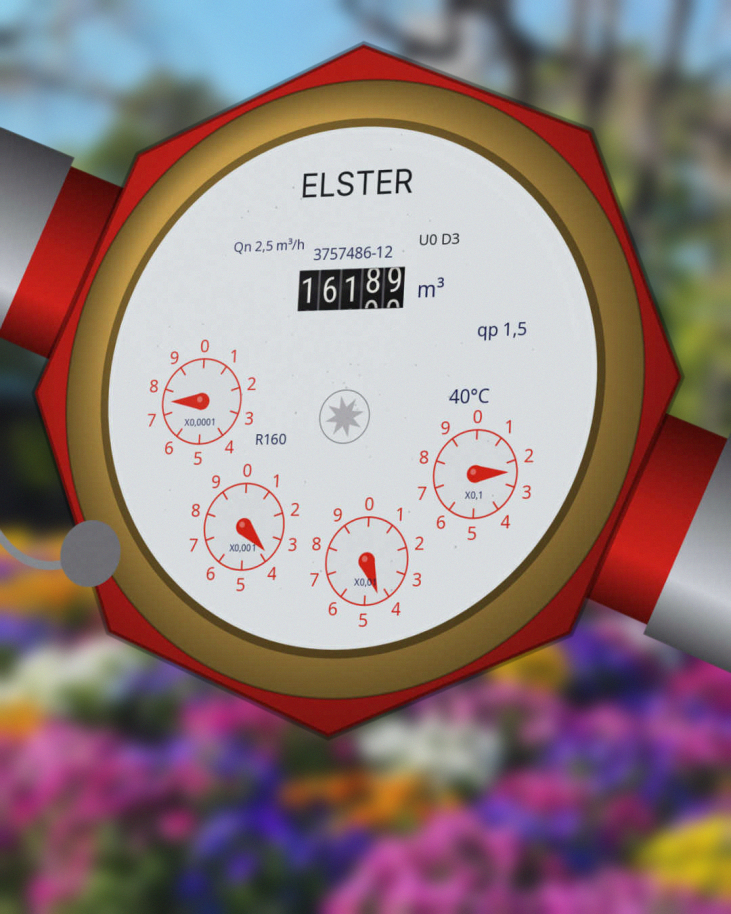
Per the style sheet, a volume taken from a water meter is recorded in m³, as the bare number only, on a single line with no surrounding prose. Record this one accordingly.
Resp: 16189.2437
